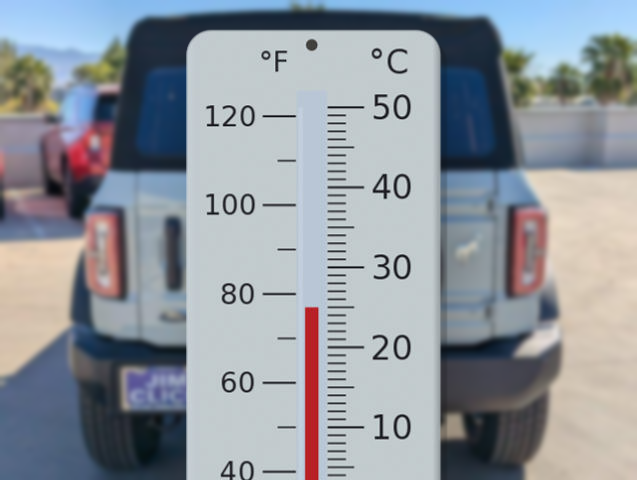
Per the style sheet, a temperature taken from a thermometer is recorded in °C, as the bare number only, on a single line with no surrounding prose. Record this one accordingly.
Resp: 25
